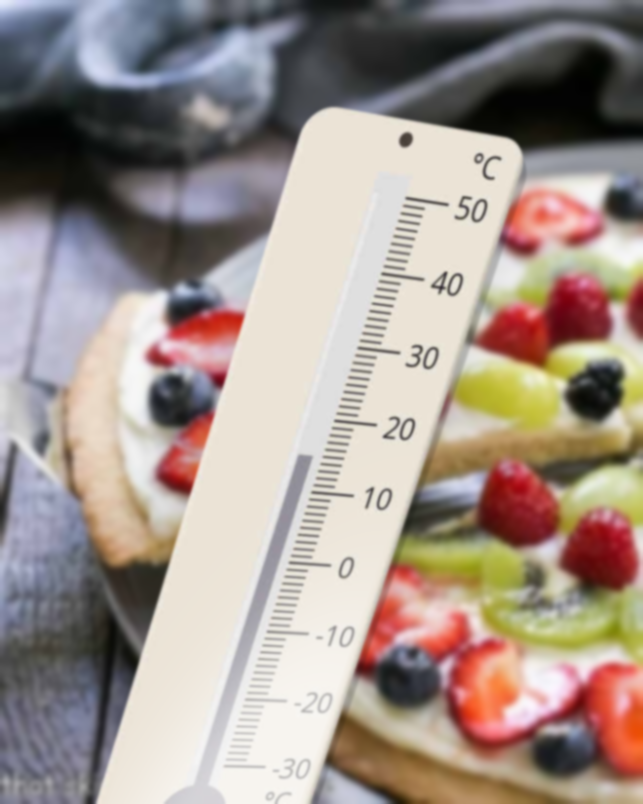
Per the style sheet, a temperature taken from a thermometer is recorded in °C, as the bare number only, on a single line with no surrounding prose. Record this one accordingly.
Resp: 15
